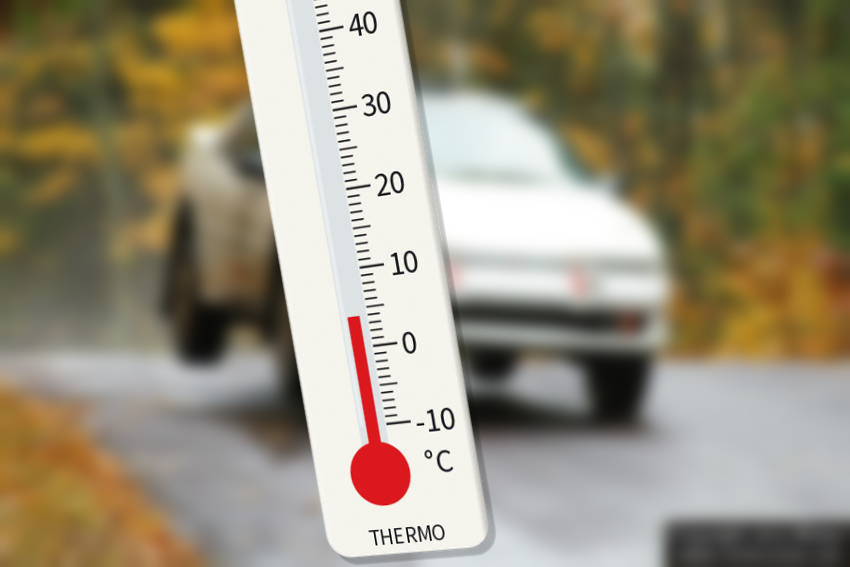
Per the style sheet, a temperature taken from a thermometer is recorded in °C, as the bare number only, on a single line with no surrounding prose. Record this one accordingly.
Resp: 4
